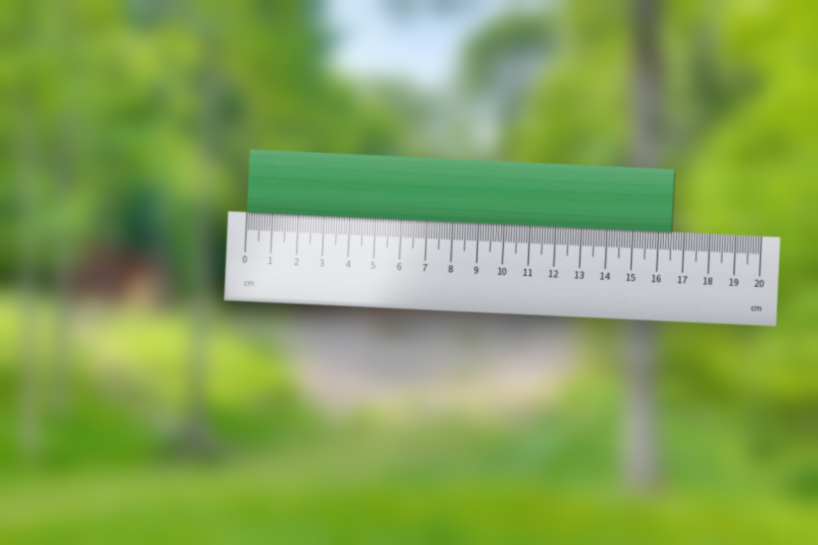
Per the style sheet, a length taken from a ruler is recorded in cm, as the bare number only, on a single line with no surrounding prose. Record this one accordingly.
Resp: 16.5
